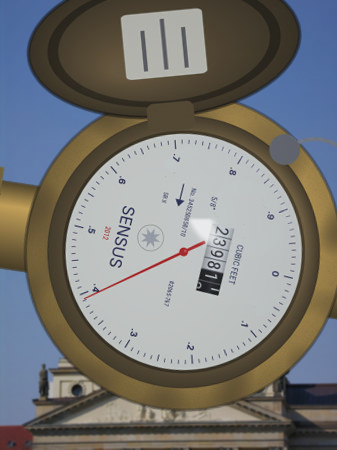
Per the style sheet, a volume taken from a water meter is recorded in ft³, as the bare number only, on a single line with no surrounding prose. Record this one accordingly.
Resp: 239811.39
